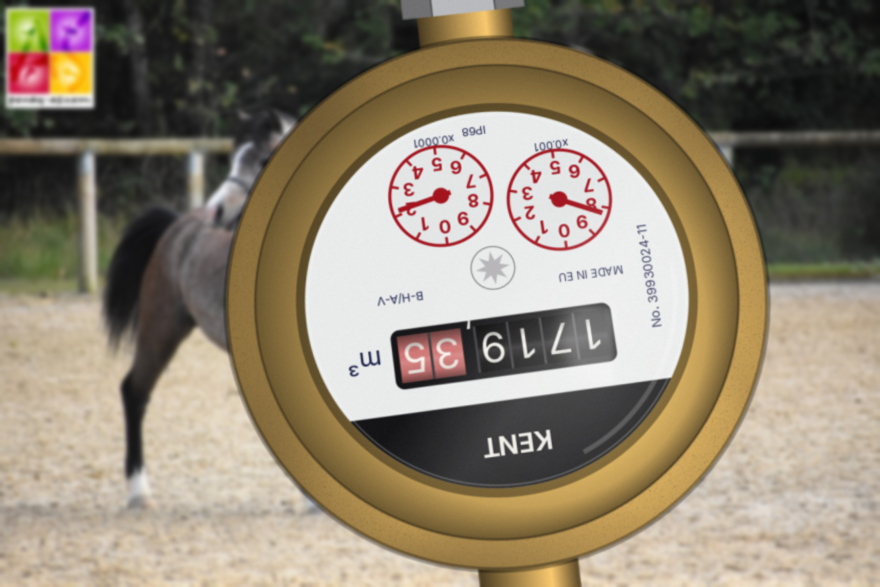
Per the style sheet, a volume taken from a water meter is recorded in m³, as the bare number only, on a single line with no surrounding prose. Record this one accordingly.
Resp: 1719.3582
